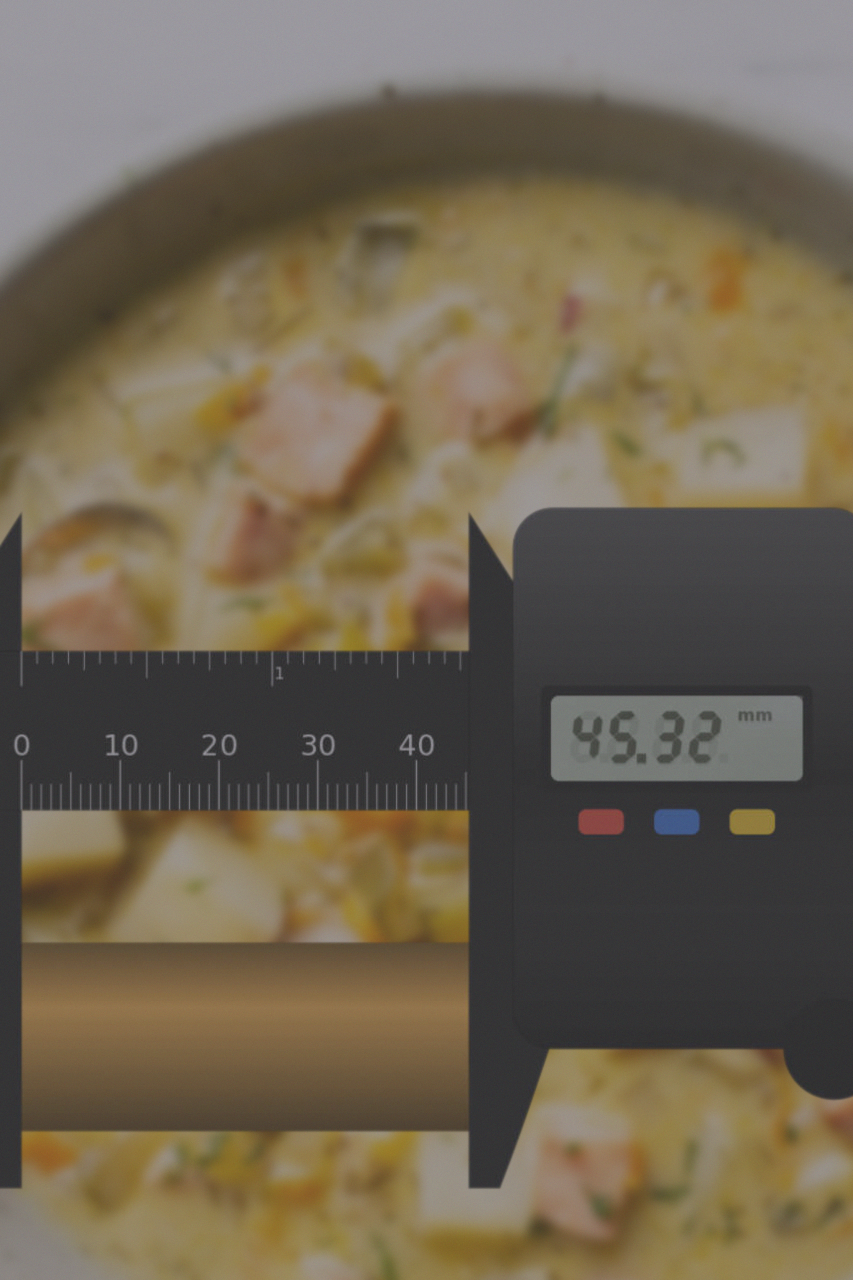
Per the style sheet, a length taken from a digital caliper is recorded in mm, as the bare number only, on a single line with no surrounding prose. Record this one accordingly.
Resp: 45.32
